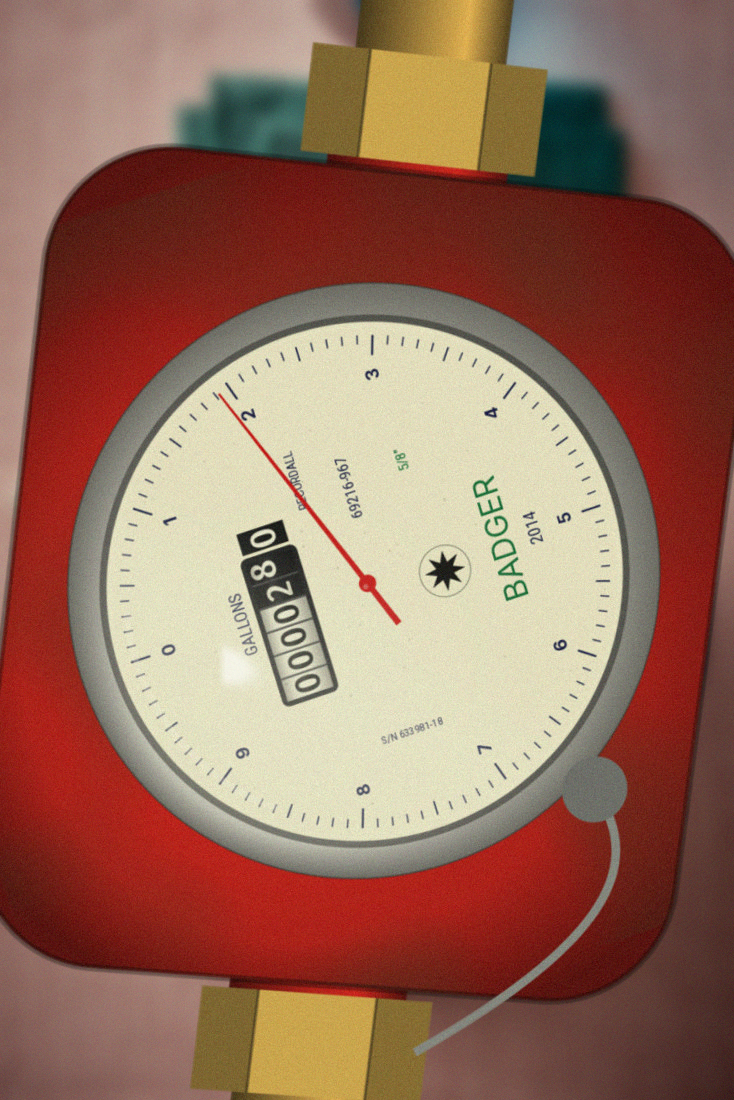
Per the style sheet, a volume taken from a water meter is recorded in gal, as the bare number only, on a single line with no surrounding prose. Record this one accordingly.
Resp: 281.9
